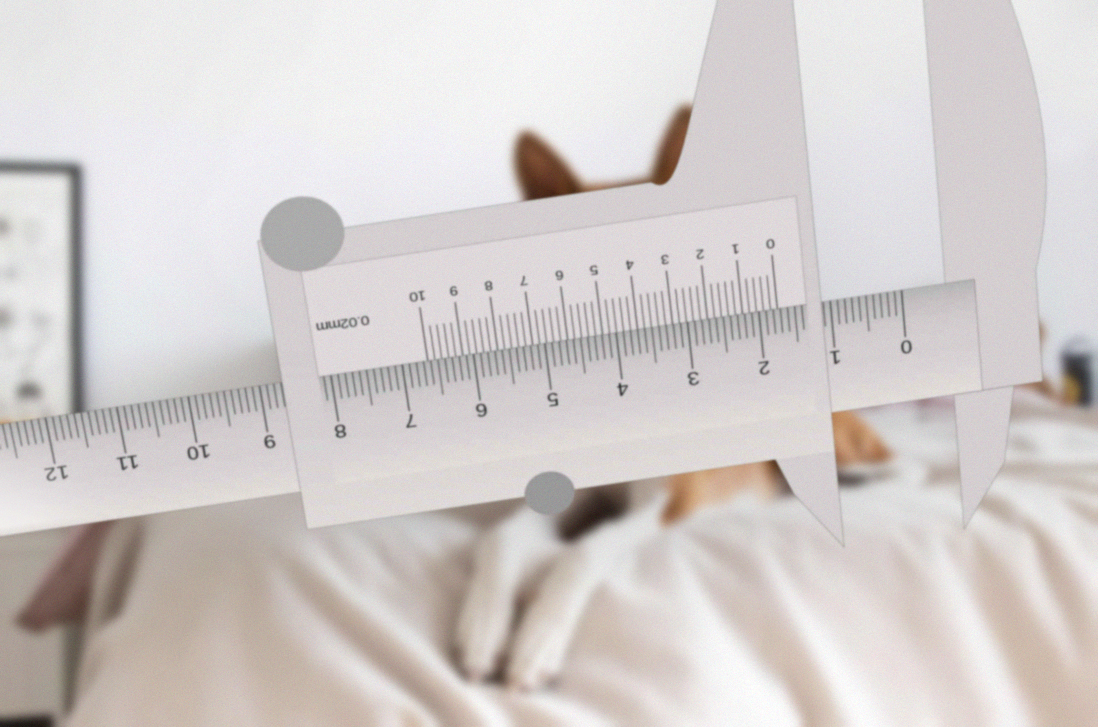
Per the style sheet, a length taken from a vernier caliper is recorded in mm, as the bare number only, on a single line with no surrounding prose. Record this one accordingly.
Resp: 17.4
